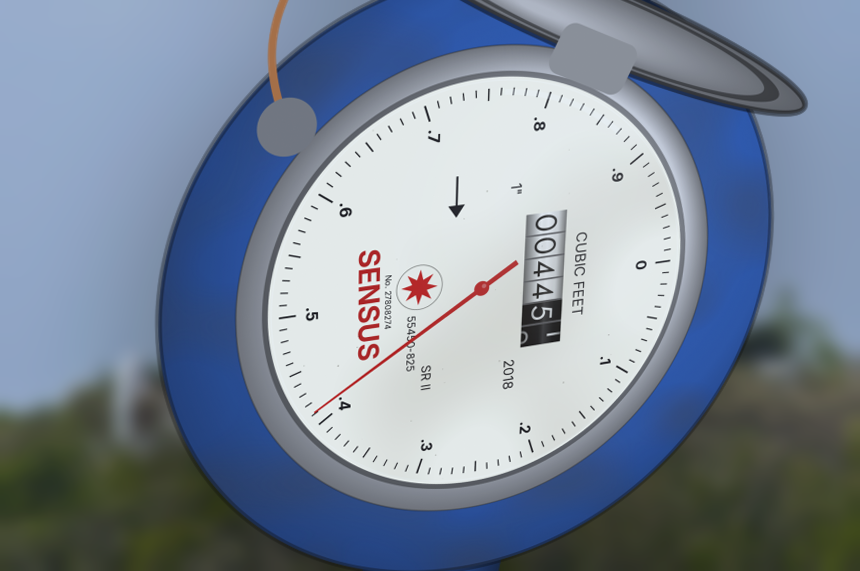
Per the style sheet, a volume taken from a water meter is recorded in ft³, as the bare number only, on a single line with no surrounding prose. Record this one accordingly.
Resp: 4451.41
